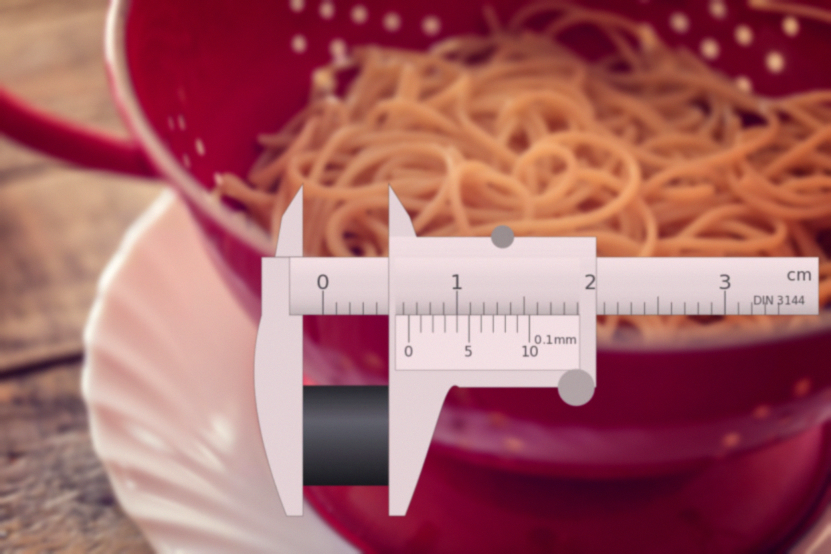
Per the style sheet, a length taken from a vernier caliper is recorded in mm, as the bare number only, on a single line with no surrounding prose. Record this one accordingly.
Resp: 6.4
